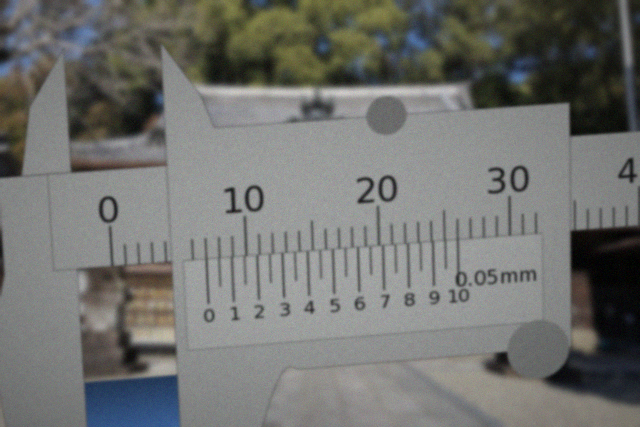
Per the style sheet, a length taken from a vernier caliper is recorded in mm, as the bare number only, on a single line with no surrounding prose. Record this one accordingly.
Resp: 7.0
